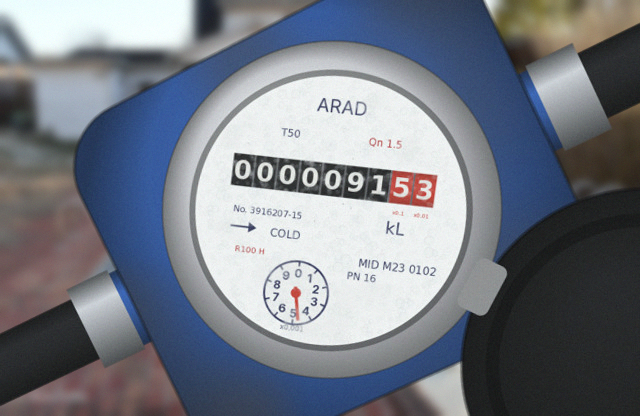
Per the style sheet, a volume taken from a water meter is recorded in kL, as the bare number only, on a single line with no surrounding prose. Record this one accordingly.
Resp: 91.534
